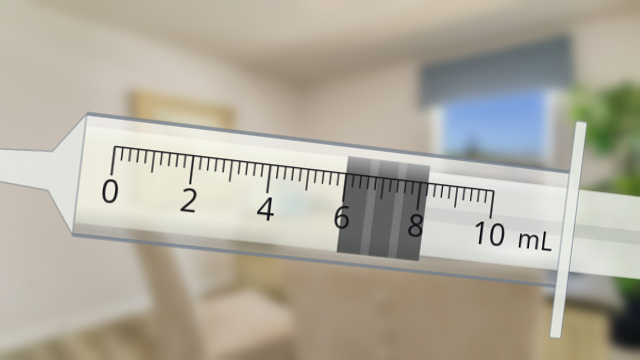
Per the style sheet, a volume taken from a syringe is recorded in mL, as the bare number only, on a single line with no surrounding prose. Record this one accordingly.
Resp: 6
